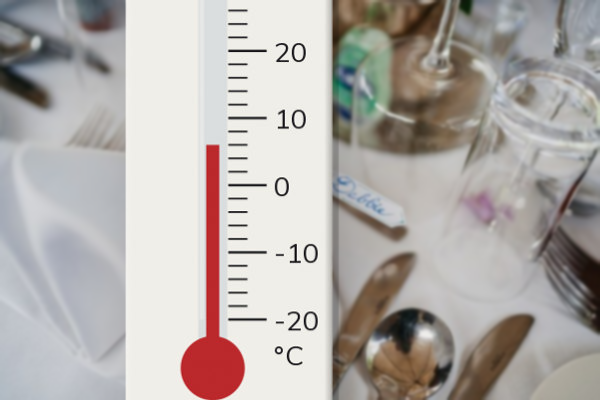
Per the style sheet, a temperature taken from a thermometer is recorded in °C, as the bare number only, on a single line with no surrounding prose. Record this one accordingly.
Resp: 6
